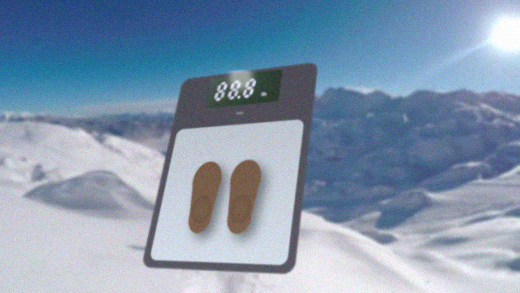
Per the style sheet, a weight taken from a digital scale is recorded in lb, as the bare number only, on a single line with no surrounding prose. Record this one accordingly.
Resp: 88.8
